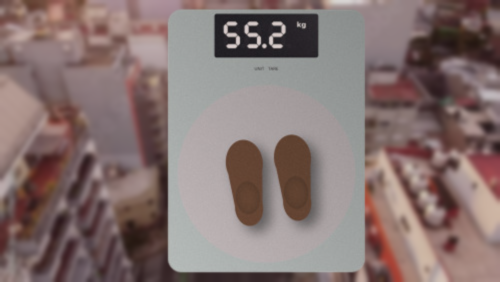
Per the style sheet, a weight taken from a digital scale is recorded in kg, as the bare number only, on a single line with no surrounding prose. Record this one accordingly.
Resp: 55.2
